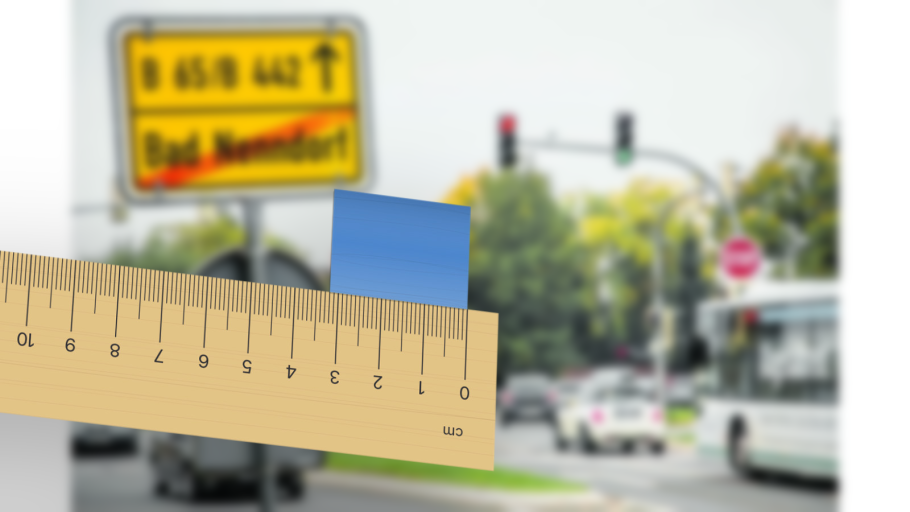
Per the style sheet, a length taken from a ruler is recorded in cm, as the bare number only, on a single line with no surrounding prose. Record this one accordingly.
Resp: 3.2
